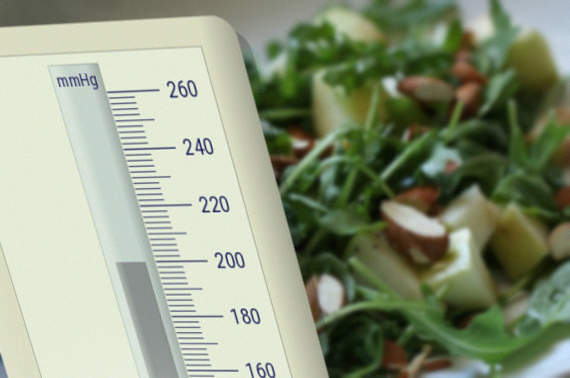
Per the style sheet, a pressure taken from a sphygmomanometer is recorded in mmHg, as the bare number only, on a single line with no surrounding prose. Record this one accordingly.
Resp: 200
